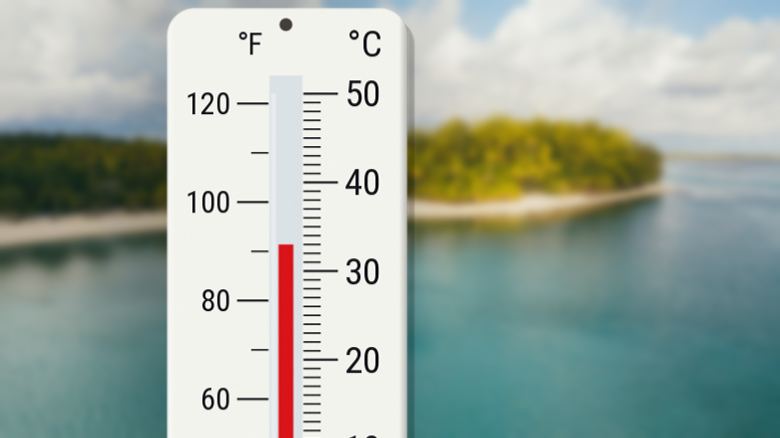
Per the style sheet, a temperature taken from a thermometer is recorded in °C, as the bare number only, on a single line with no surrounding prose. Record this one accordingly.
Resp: 33
